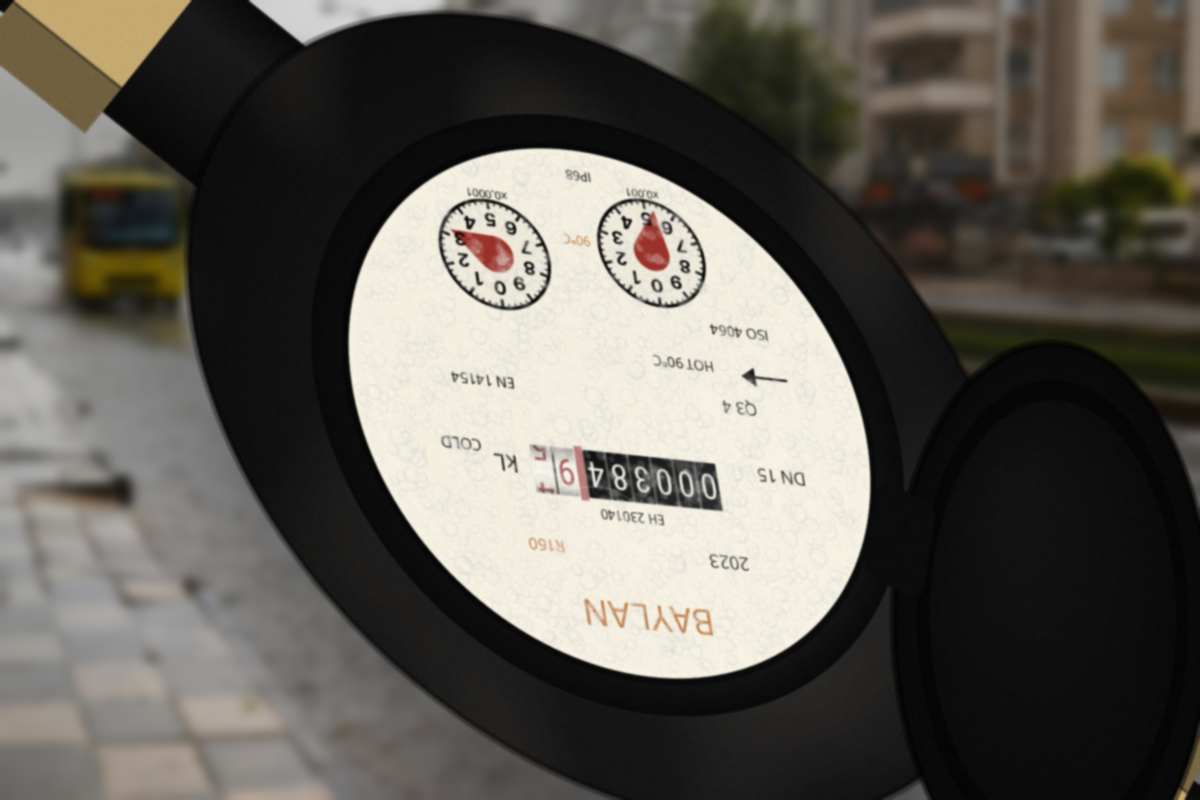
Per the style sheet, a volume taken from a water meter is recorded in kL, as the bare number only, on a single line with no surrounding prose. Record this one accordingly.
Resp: 384.9453
